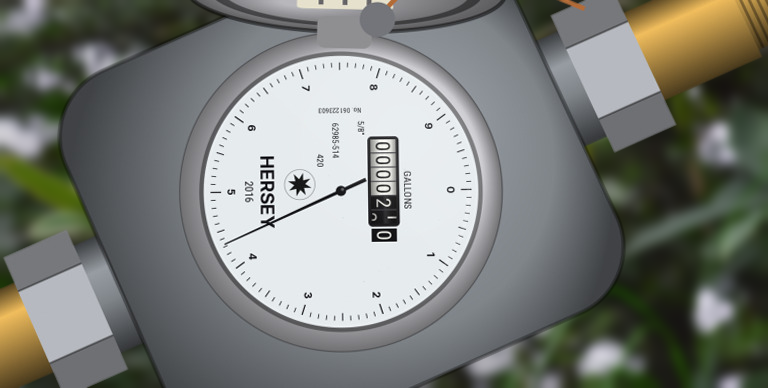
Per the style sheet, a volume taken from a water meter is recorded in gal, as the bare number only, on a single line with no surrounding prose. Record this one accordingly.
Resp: 214.3
